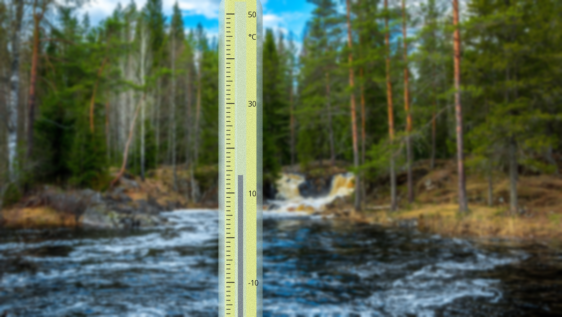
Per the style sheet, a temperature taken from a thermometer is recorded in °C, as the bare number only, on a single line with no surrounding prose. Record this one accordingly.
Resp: 14
